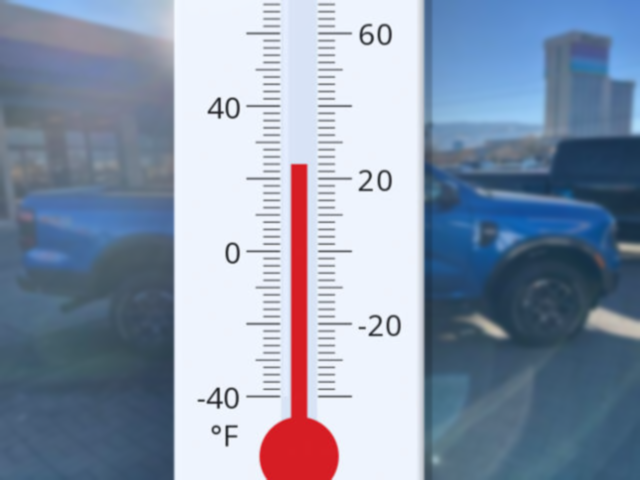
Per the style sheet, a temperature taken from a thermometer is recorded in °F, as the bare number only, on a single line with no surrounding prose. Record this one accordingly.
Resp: 24
